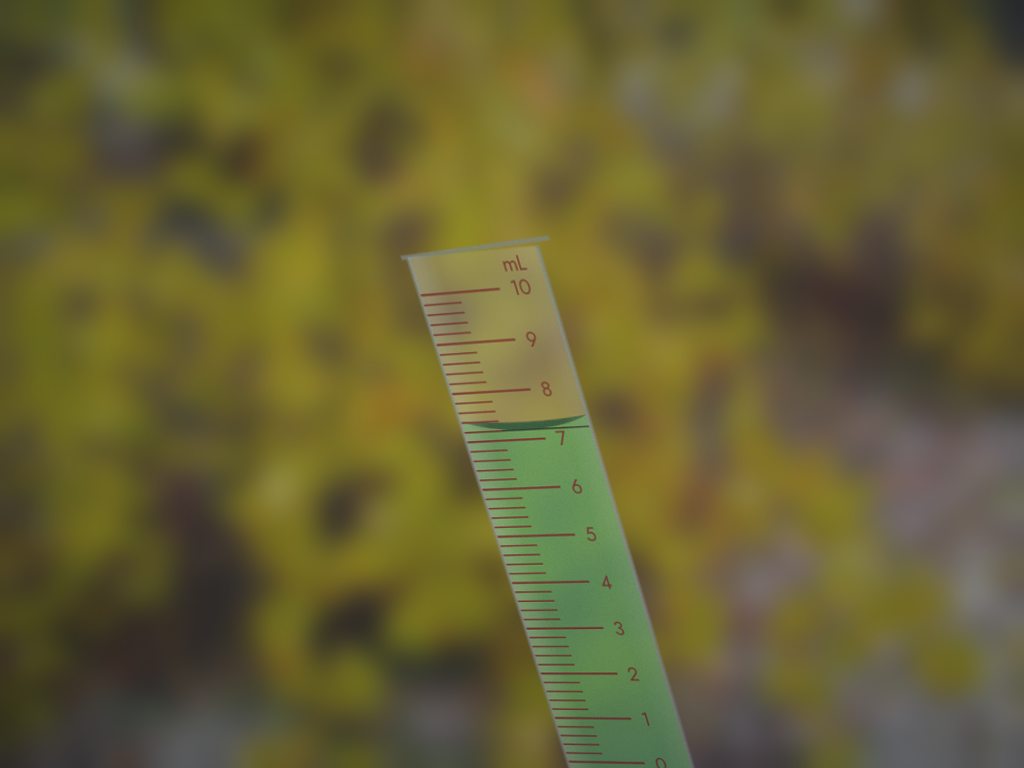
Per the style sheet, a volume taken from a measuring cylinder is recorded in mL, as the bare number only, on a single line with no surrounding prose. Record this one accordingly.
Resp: 7.2
